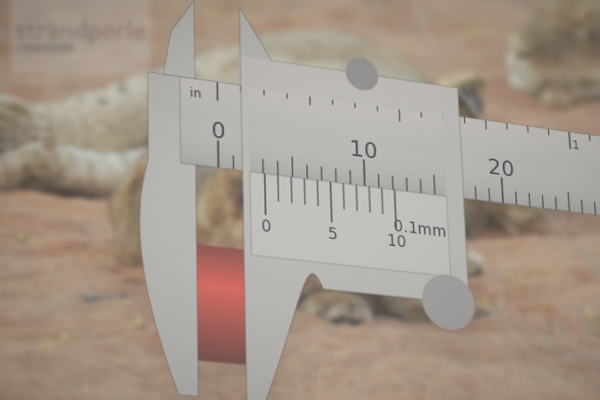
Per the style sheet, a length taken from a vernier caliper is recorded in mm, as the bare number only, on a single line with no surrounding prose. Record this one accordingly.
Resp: 3.1
